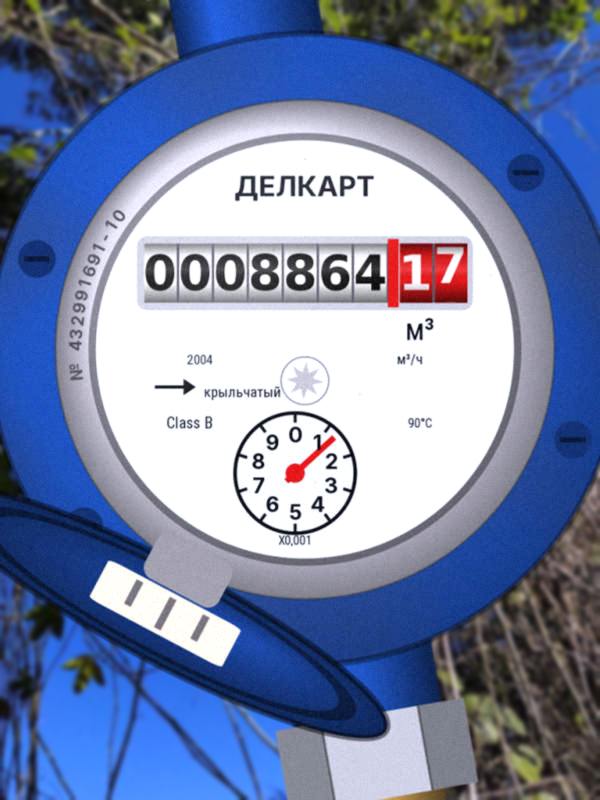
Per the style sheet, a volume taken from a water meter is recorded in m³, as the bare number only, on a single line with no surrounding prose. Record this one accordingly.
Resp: 8864.171
